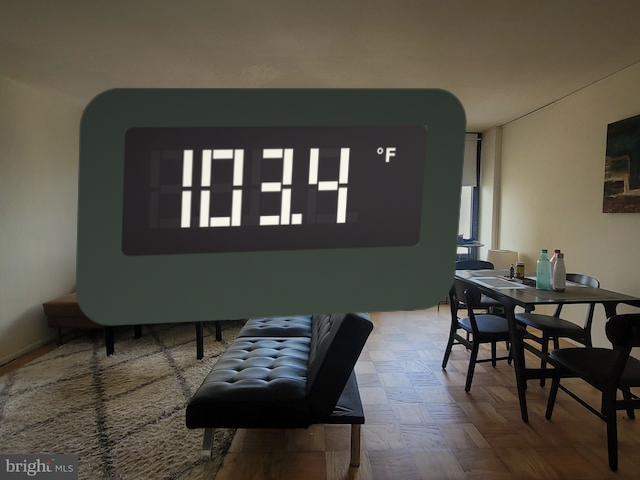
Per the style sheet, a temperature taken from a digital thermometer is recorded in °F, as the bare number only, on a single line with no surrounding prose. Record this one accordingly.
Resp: 103.4
